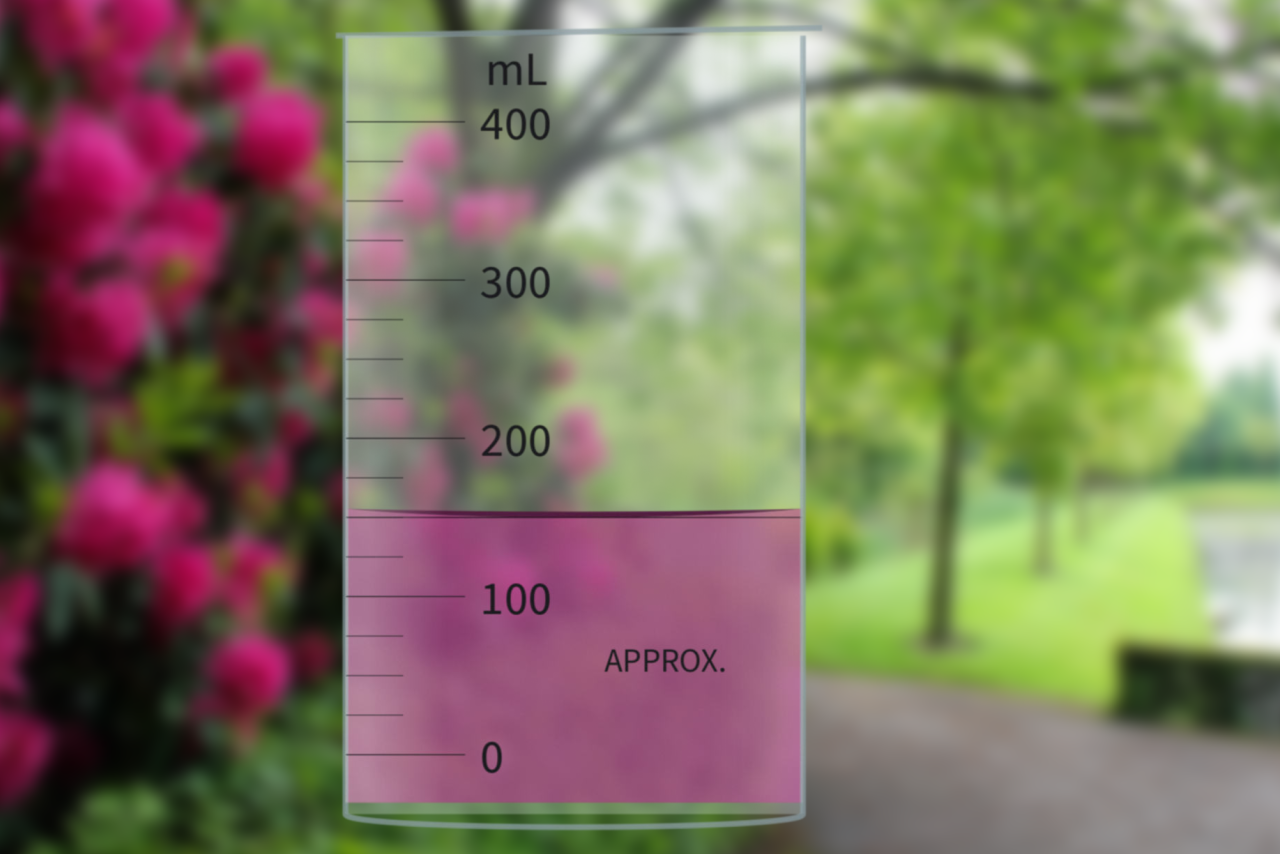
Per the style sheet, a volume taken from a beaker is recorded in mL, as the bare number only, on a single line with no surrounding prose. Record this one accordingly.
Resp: 150
